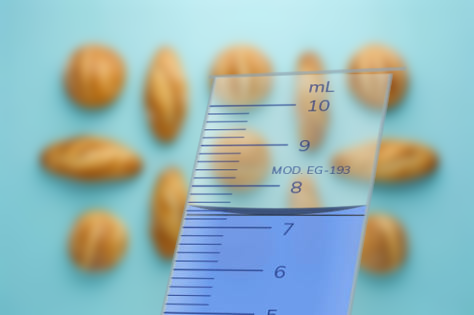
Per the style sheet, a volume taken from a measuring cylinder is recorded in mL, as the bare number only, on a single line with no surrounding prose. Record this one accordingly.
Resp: 7.3
